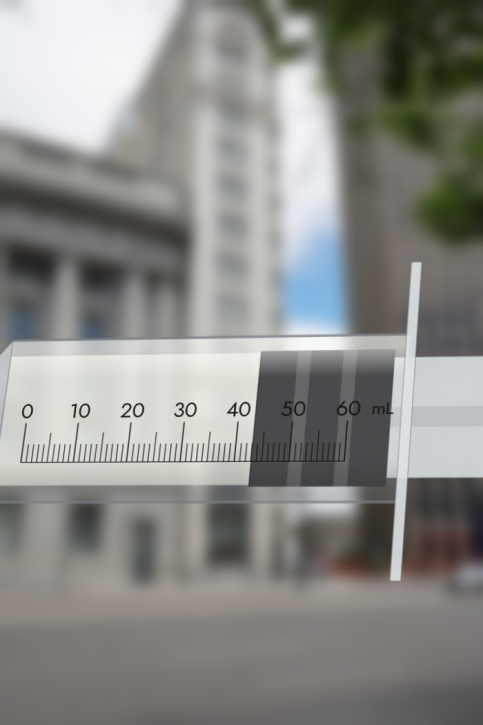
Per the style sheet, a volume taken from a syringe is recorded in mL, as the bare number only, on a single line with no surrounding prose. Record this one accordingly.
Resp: 43
